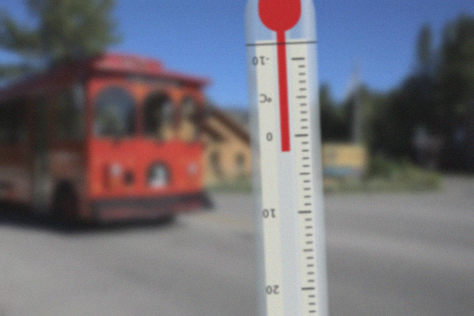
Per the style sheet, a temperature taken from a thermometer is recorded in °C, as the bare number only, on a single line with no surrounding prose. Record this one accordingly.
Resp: 2
